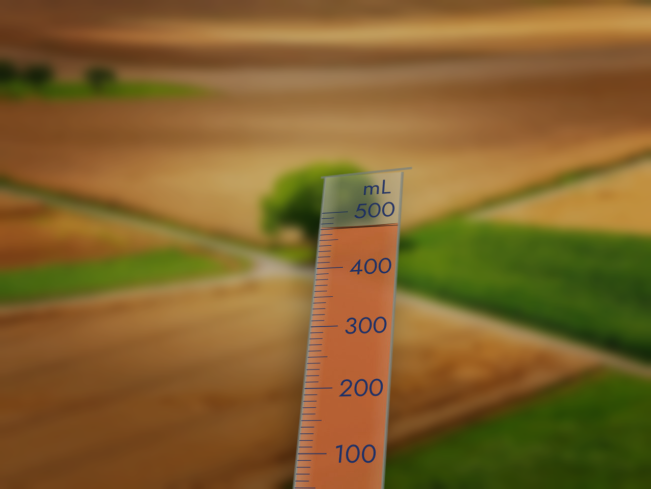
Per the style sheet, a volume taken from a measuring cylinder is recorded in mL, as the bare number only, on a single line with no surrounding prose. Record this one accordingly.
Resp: 470
